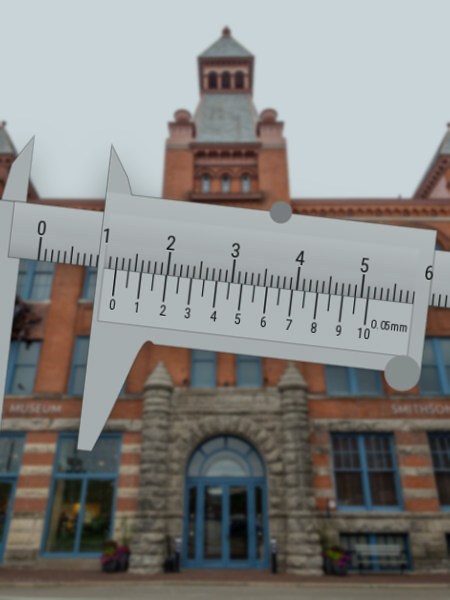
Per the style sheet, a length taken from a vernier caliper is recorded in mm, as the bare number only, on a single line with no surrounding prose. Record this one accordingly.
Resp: 12.0
